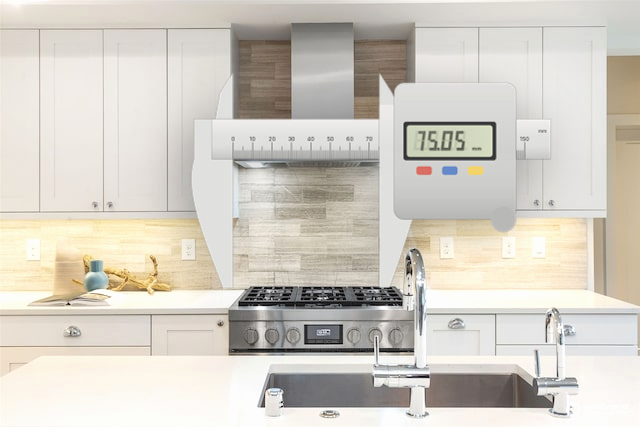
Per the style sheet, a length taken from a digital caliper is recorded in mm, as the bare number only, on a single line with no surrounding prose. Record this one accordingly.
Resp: 75.05
